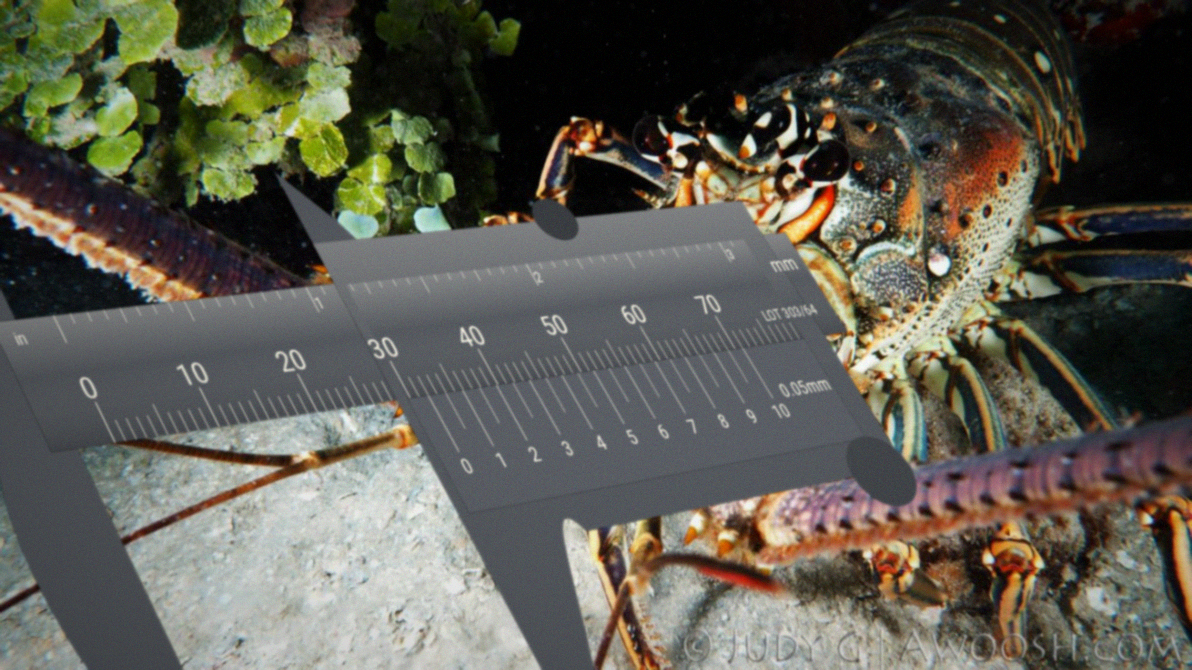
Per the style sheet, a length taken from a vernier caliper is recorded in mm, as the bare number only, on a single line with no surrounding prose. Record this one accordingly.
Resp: 32.0
